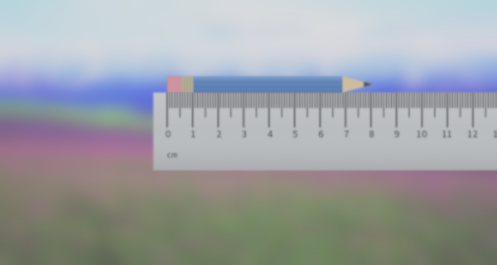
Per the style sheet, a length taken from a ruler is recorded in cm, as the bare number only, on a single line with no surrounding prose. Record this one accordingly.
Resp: 8
